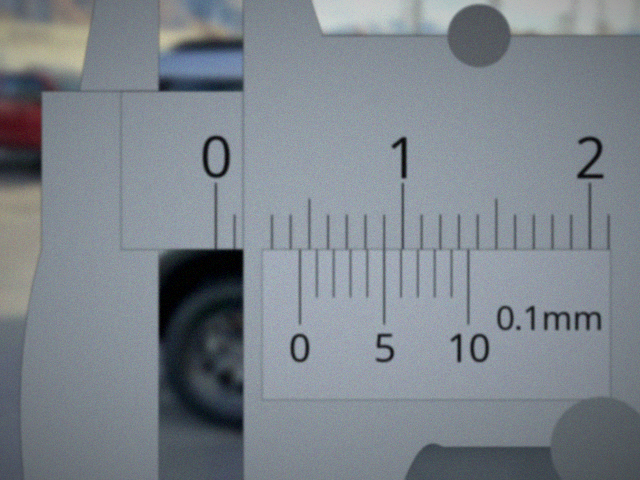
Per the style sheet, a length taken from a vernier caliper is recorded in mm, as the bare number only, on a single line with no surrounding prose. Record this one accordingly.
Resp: 4.5
